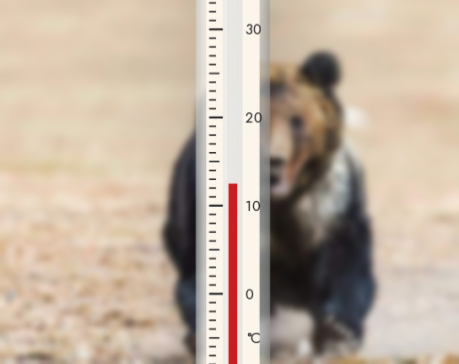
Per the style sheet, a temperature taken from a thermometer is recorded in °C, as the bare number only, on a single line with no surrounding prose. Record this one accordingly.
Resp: 12.5
